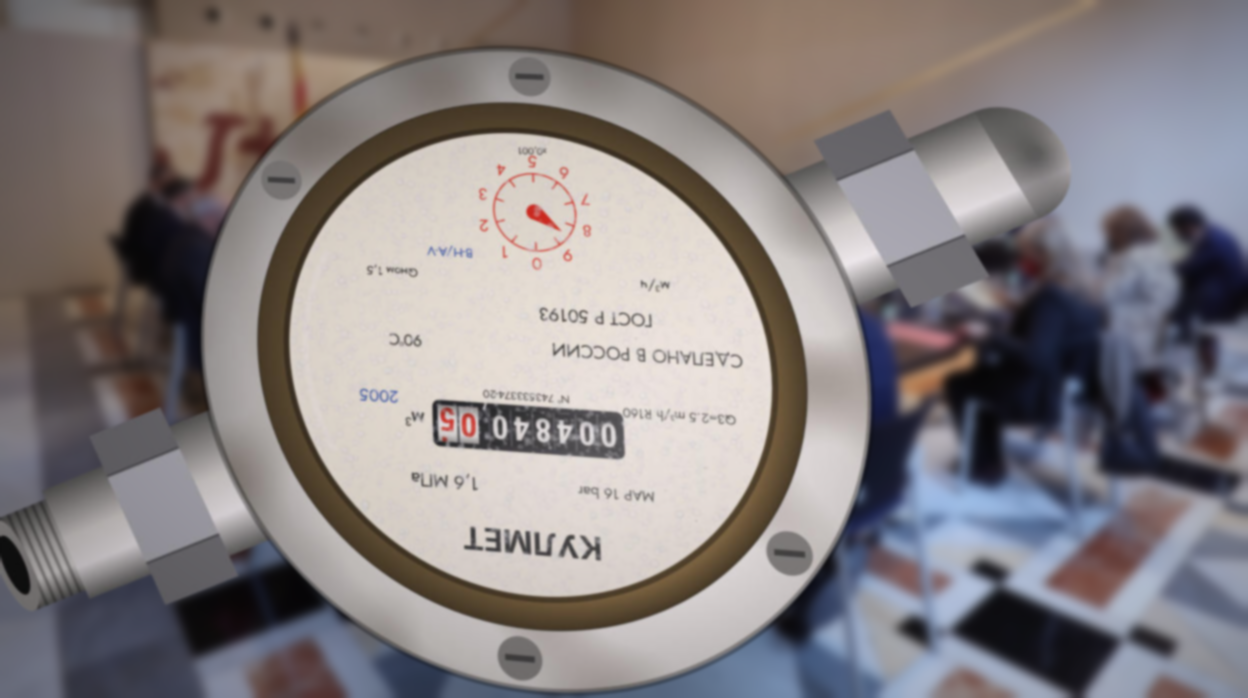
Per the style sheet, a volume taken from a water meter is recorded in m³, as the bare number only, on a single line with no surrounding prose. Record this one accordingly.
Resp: 4840.048
